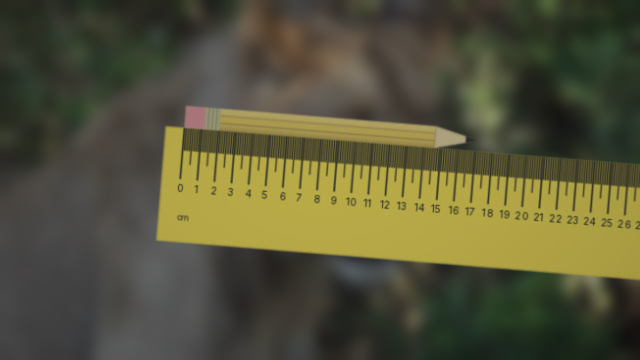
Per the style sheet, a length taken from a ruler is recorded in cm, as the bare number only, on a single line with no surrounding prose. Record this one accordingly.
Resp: 17
